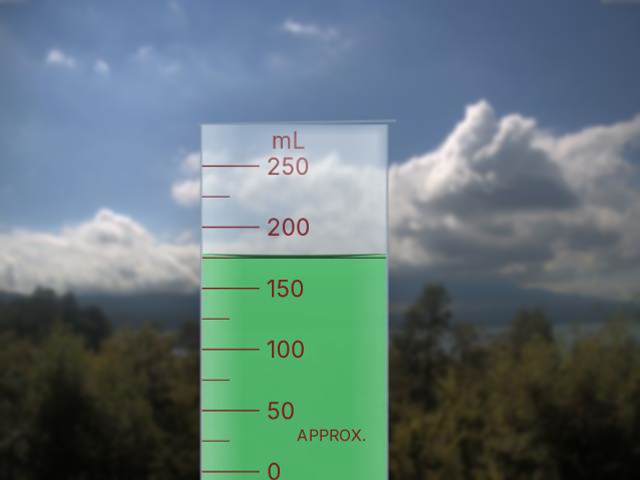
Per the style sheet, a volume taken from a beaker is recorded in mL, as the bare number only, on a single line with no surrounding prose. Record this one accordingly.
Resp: 175
